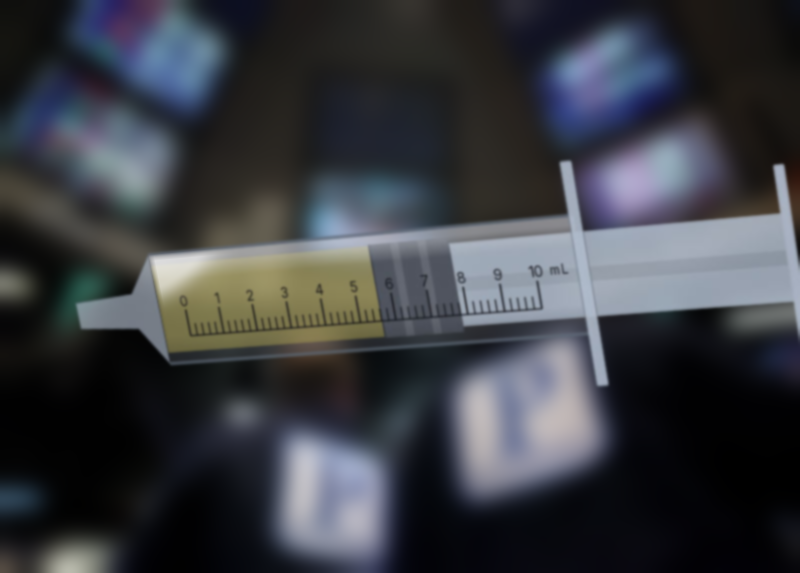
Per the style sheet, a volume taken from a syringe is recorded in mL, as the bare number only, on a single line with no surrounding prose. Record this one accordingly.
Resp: 5.6
